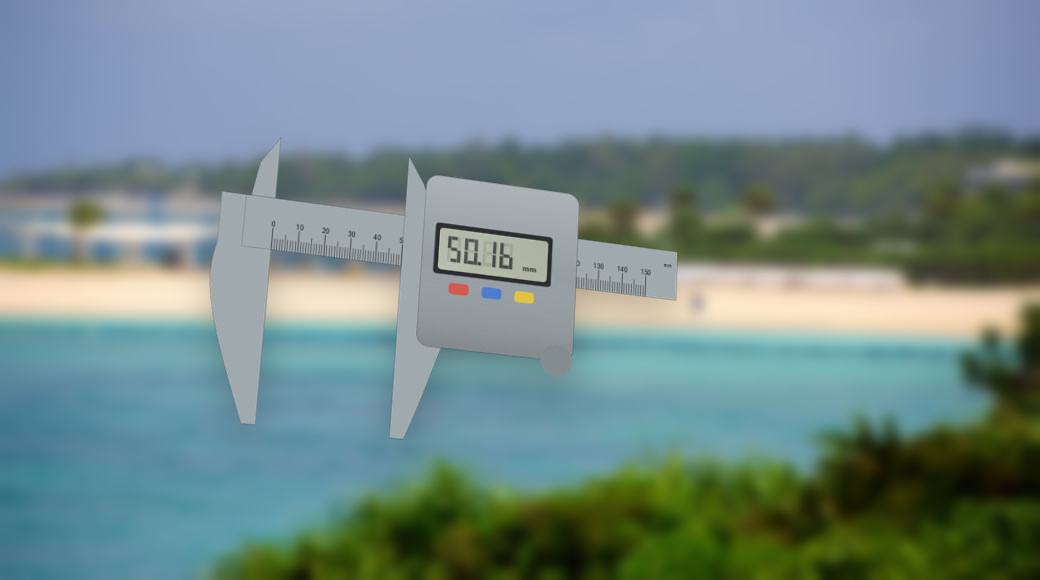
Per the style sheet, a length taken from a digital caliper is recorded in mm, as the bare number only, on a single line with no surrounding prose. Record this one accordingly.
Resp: 50.16
